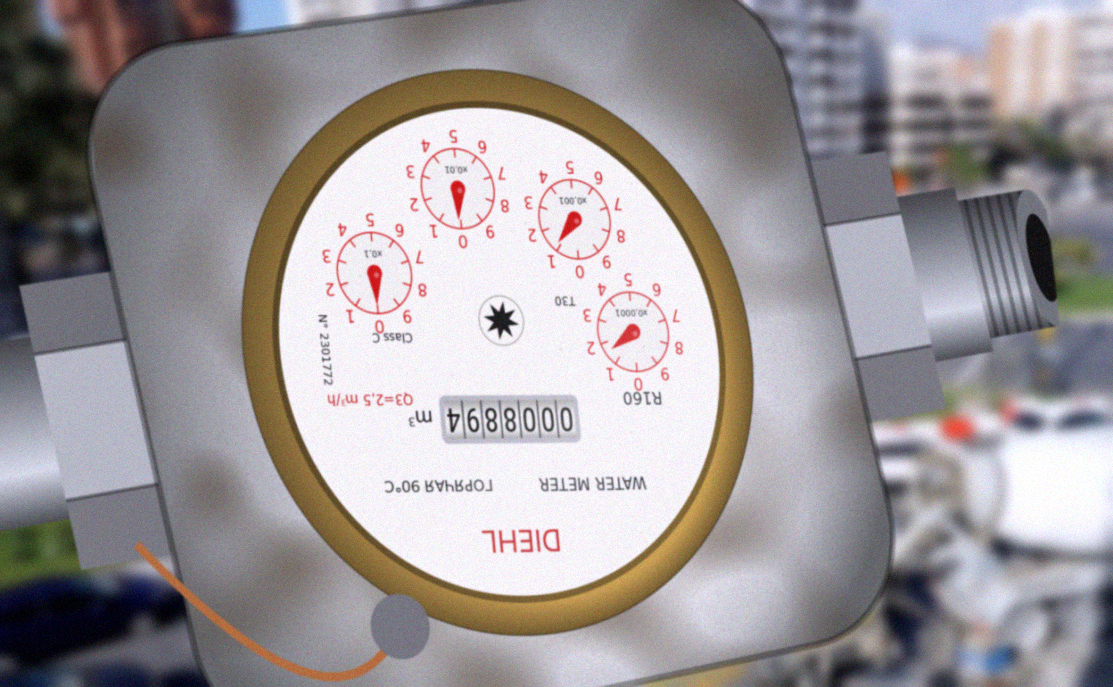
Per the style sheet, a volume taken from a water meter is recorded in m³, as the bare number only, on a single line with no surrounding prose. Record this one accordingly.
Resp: 8894.0011
